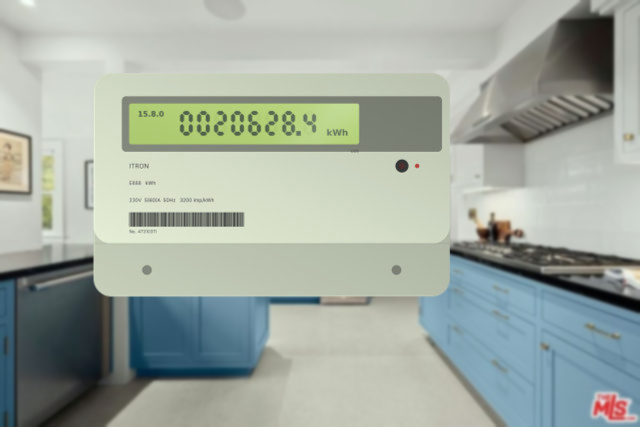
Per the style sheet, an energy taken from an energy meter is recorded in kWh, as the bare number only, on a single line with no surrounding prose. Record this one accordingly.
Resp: 20628.4
